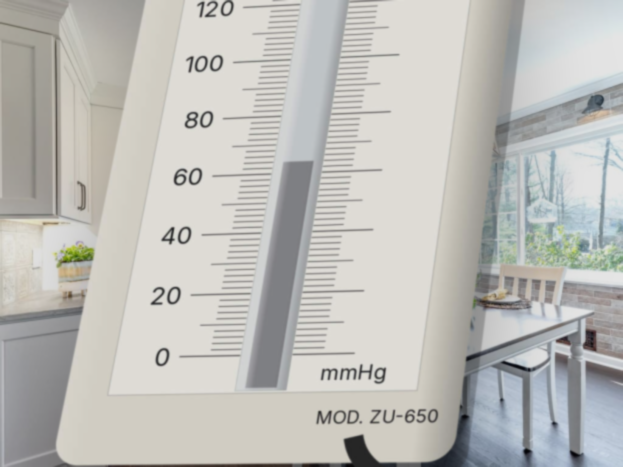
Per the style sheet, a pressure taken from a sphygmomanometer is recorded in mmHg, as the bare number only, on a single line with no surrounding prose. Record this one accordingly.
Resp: 64
